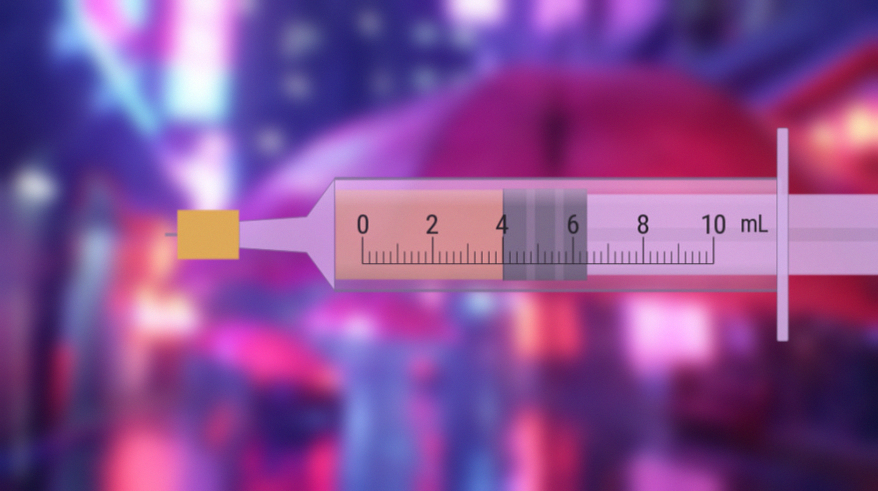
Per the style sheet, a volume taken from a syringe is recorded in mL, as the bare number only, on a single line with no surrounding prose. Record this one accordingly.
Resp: 4
